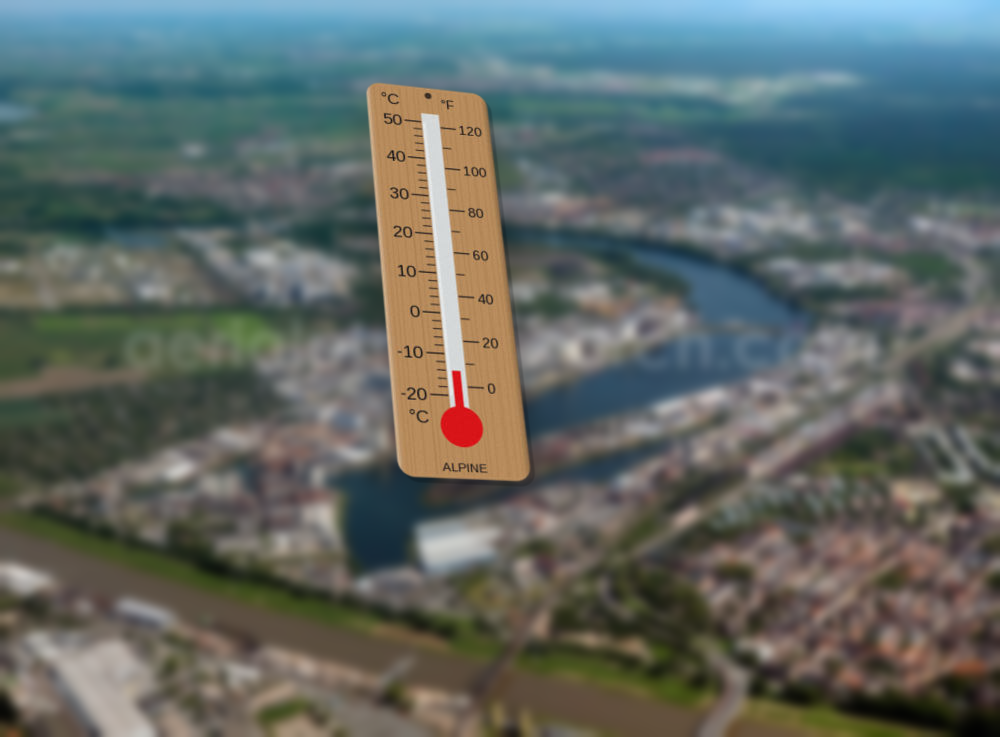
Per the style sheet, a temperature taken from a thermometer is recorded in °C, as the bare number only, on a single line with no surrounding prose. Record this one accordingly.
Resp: -14
